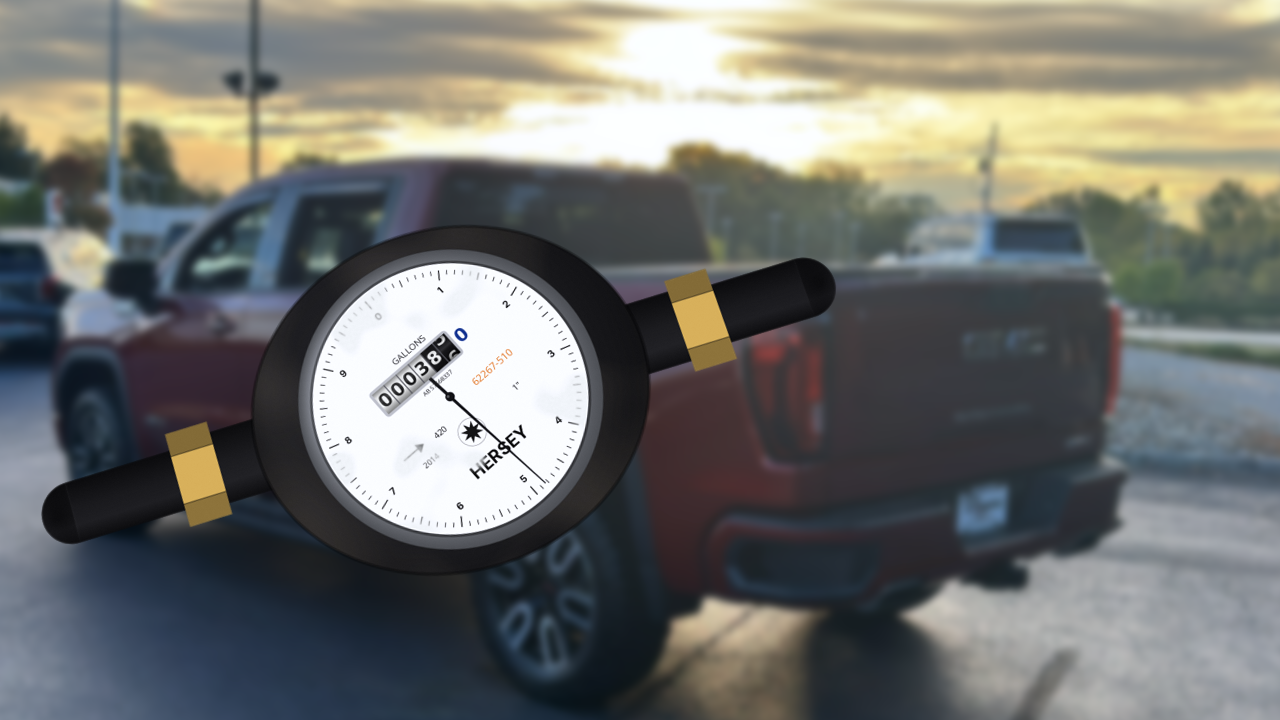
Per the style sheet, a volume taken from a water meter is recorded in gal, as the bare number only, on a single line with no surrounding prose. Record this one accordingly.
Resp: 3854.8
